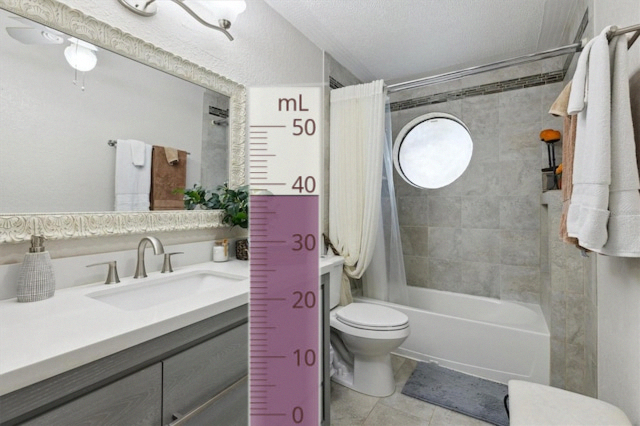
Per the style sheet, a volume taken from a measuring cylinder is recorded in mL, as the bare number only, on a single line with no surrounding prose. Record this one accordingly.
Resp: 38
